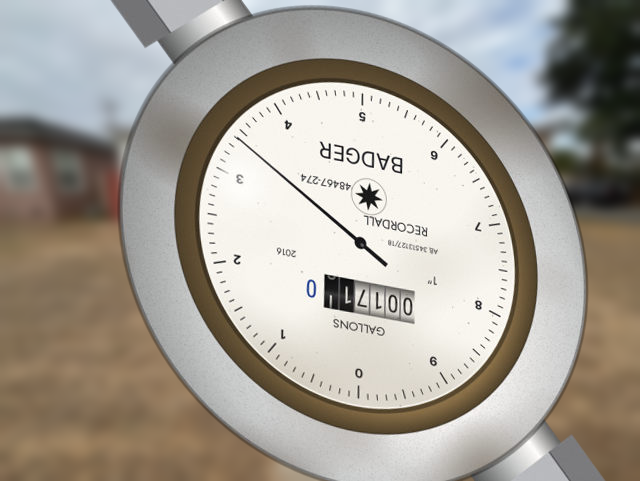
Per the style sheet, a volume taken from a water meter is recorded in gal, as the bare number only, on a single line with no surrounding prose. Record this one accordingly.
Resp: 17113.4
